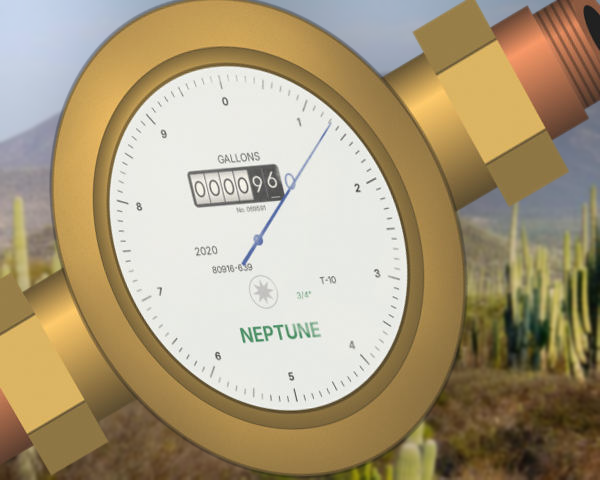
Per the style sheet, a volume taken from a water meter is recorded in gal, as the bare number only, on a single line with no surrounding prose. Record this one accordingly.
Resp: 961.3
